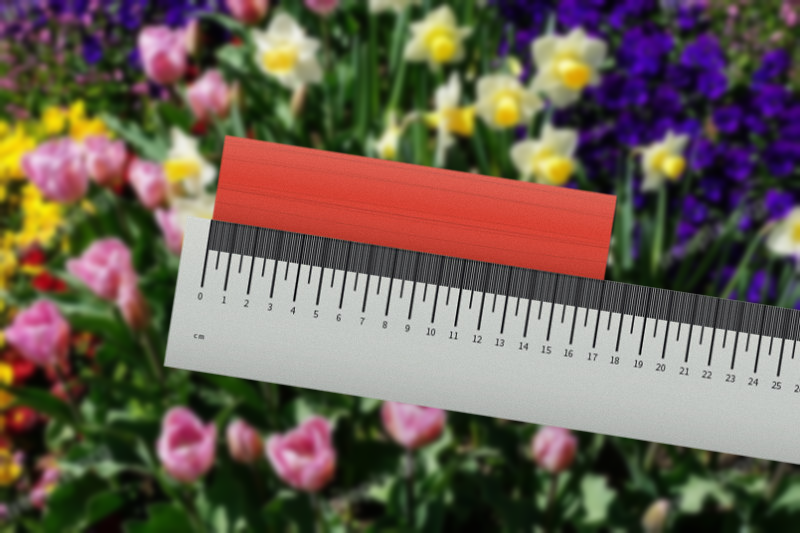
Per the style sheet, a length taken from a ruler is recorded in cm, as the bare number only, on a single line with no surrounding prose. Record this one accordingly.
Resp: 17
